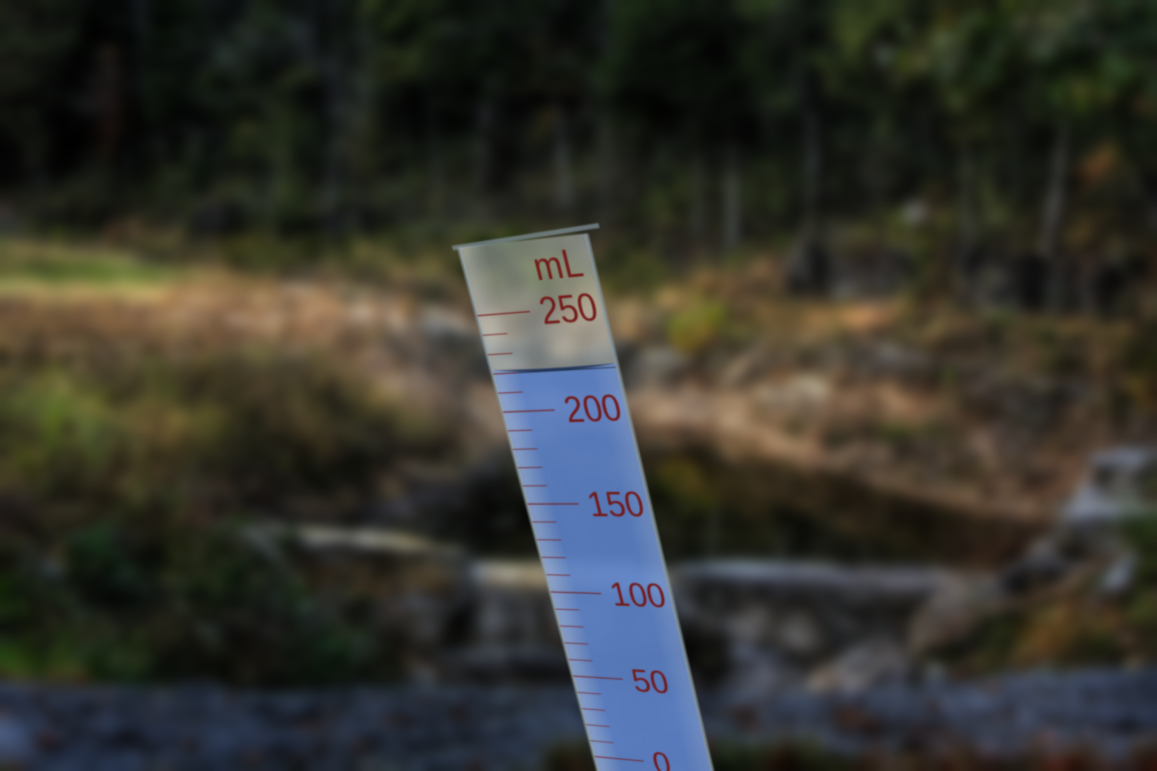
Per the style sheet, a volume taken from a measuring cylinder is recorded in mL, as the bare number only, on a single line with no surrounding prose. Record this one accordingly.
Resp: 220
